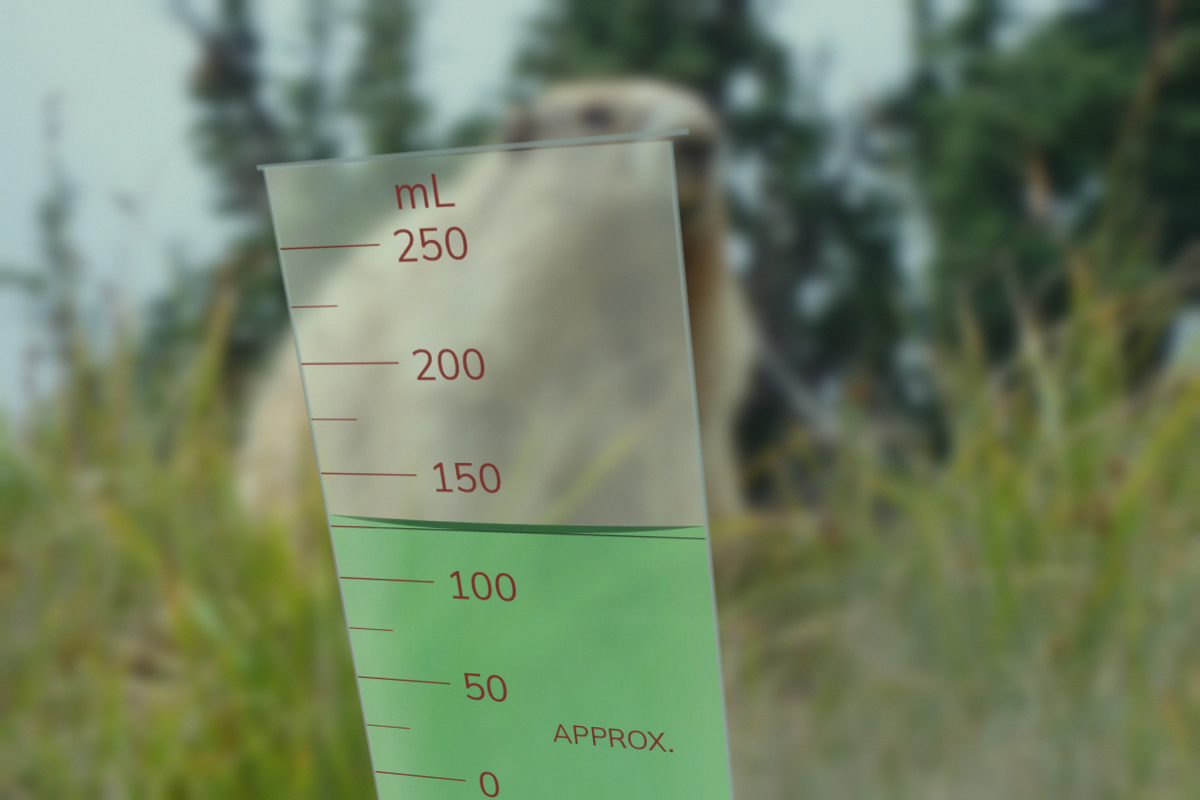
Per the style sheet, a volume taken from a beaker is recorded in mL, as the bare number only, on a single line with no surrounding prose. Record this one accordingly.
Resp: 125
